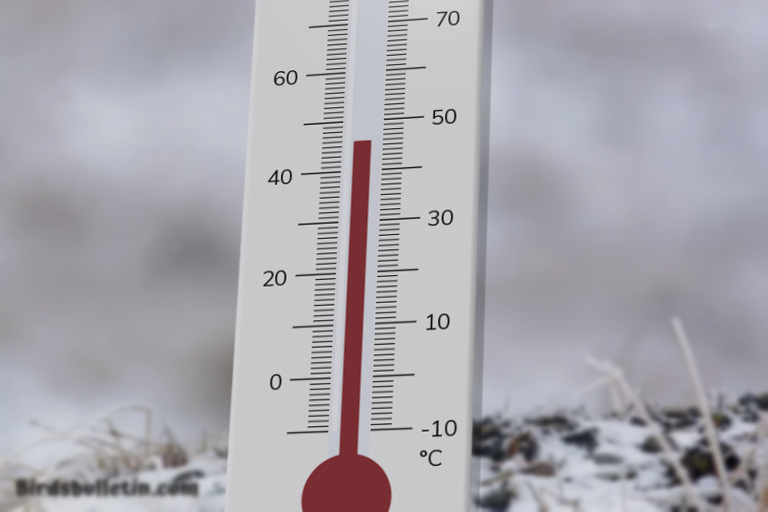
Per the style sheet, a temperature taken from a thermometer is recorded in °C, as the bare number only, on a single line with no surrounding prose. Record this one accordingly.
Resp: 46
